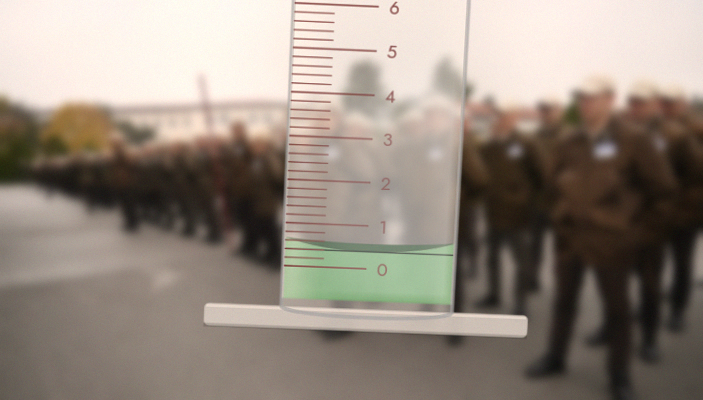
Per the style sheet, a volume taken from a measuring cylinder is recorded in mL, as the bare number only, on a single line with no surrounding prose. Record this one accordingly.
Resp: 0.4
